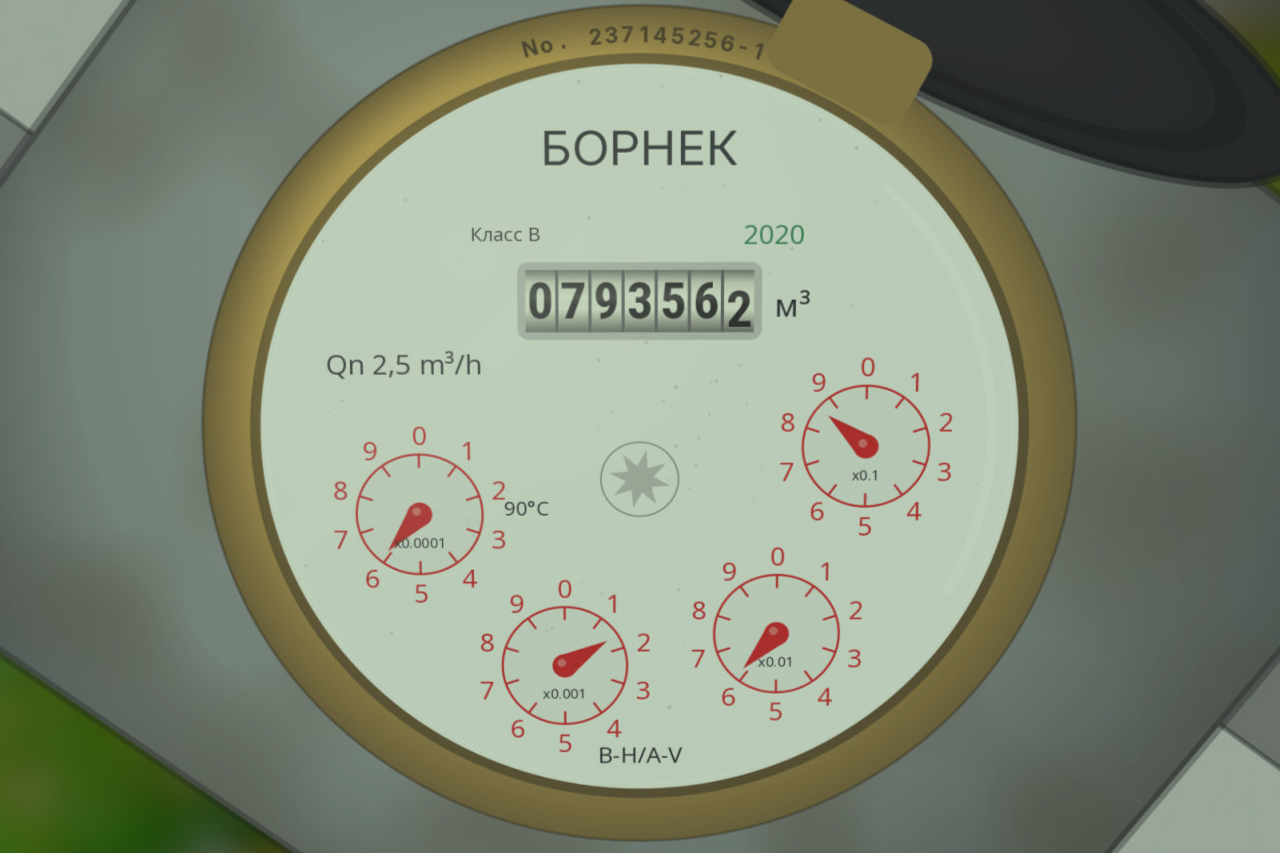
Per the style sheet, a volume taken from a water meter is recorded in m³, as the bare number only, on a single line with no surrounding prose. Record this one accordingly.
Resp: 793561.8616
